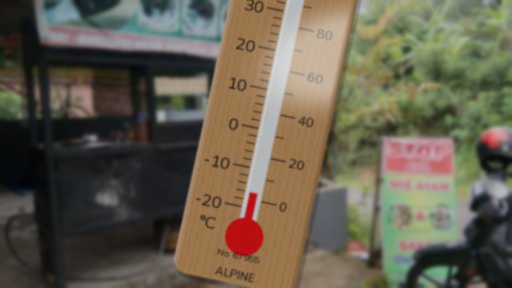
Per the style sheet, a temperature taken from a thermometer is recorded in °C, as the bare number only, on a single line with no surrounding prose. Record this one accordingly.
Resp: -16
